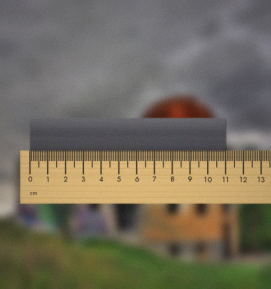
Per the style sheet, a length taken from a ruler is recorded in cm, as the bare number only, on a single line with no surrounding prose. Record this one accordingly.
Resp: 11
